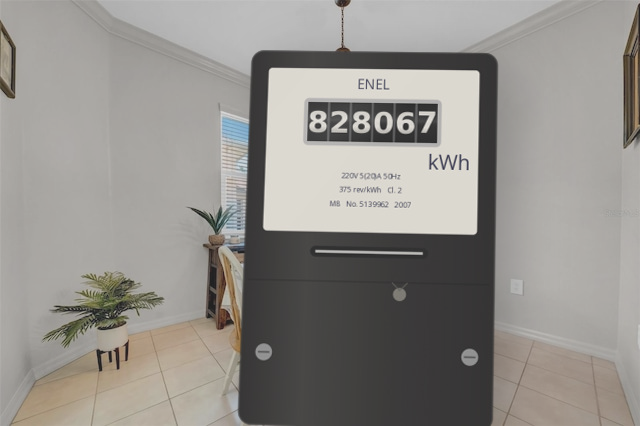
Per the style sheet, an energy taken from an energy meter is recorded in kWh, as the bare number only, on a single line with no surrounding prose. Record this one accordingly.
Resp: 828067
